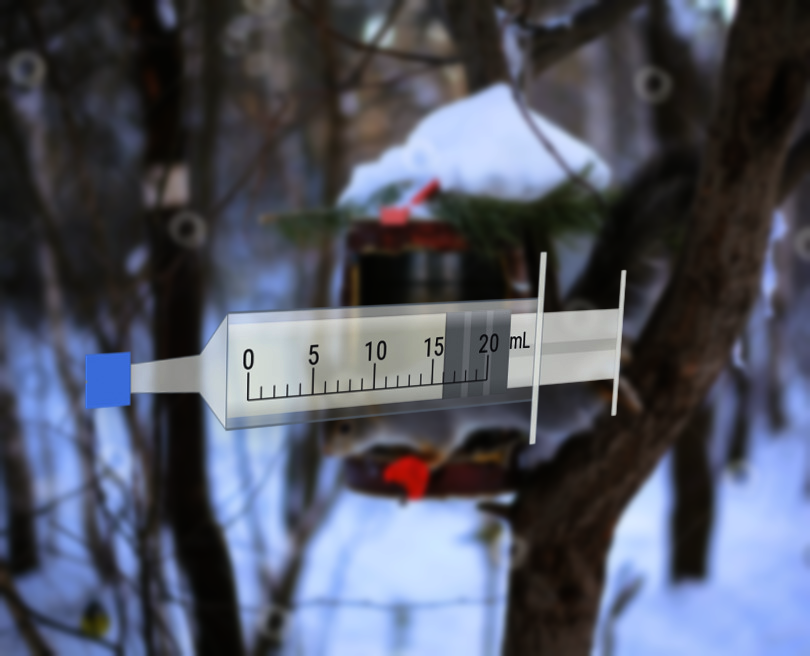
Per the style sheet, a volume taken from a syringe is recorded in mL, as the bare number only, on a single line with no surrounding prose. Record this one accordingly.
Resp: 16
